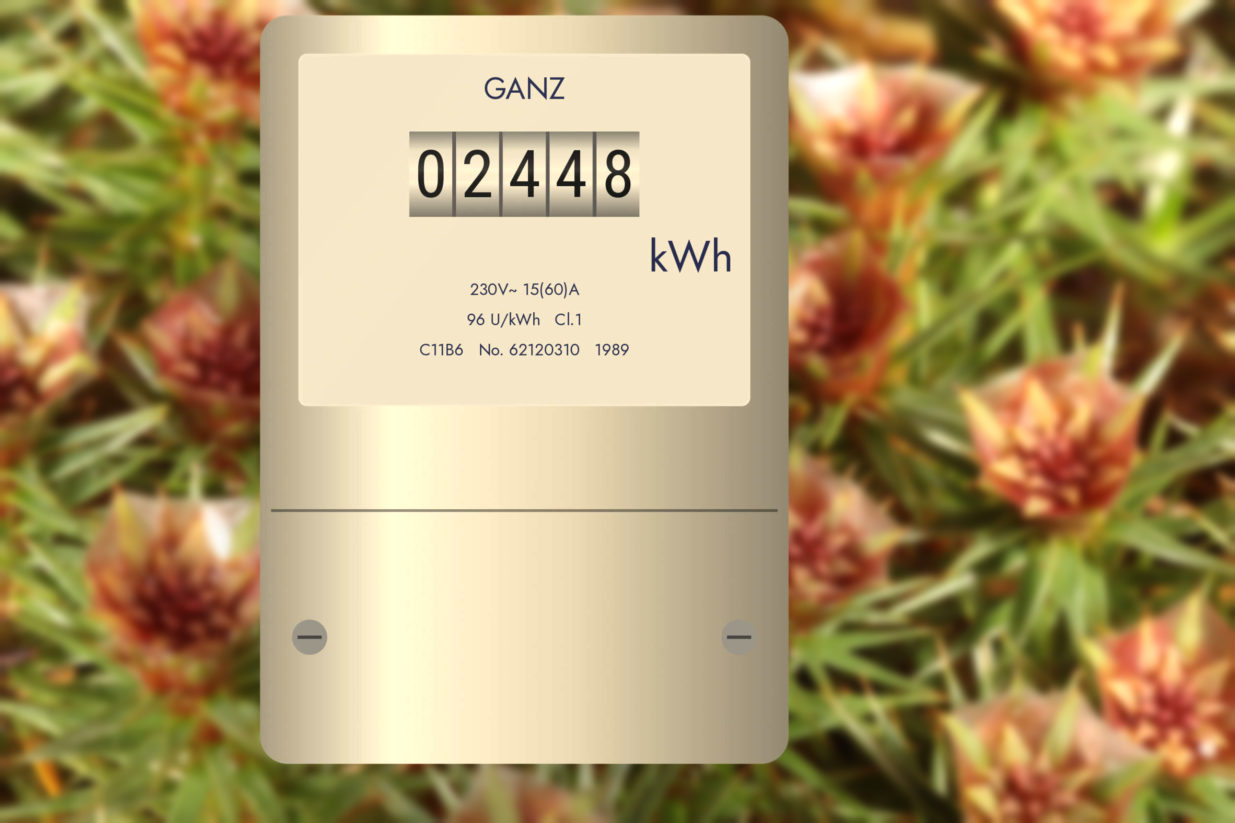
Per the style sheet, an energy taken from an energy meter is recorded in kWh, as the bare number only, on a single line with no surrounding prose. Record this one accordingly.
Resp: 2448
